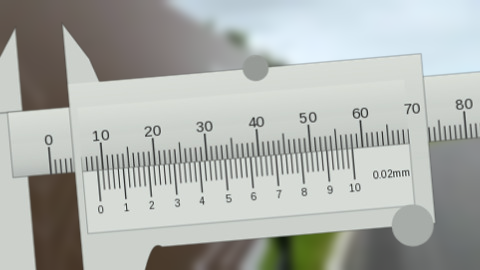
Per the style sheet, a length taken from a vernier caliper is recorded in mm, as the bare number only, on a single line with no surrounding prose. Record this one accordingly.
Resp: 9.0
